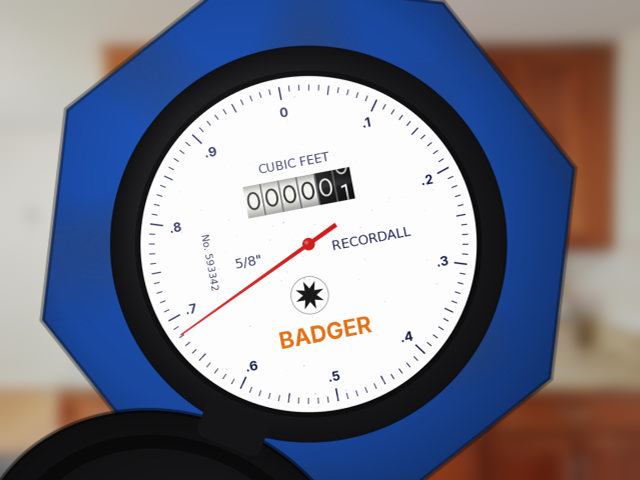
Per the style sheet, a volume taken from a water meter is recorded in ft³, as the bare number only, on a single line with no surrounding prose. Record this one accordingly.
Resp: 0.68
